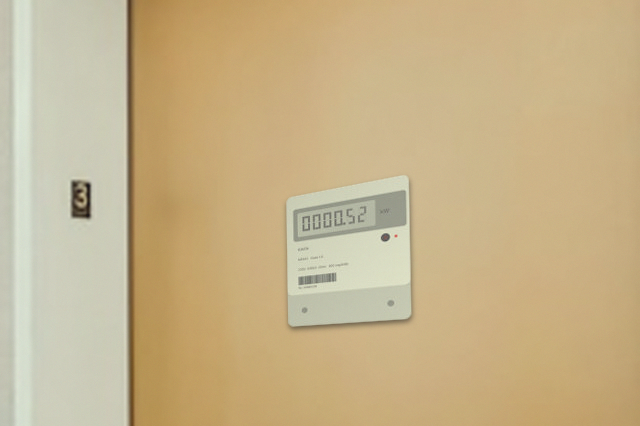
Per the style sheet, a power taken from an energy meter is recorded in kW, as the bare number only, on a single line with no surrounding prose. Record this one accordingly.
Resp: 0.52
